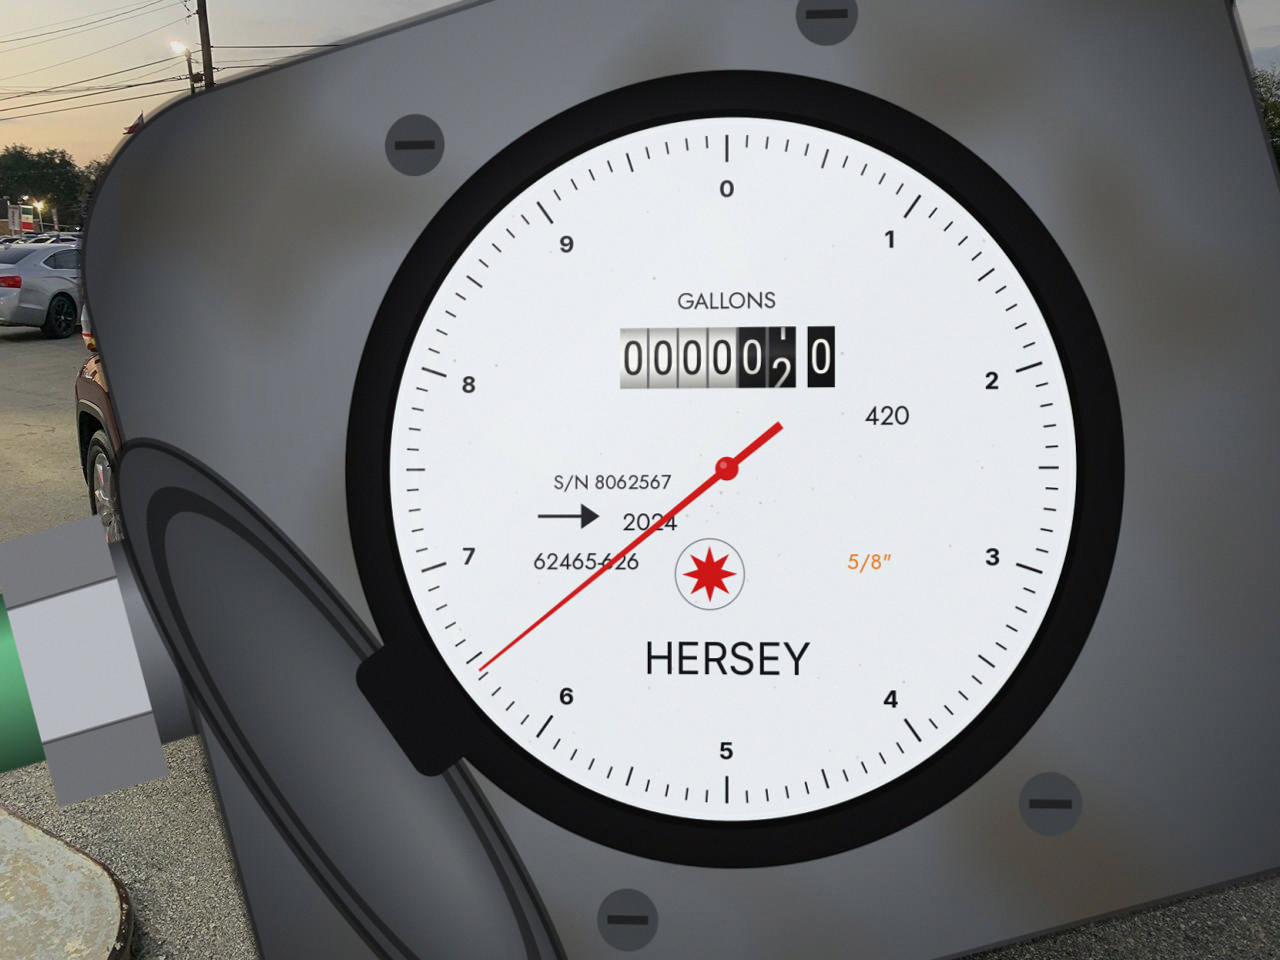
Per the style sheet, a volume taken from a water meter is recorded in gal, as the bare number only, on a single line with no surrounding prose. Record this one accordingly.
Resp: 16.4
